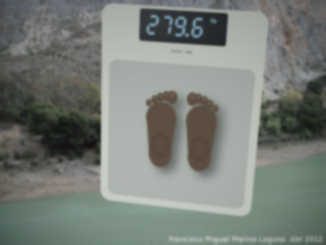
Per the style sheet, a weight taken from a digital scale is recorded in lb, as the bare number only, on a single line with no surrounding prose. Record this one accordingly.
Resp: 279.6
